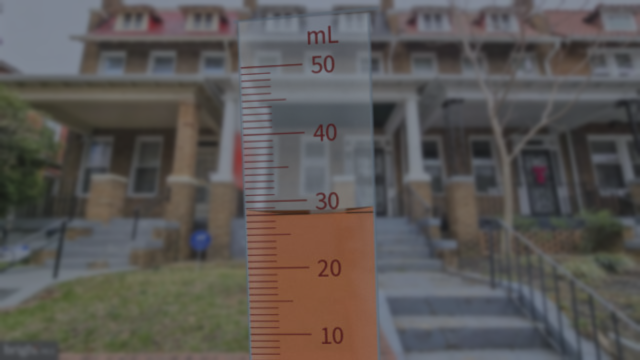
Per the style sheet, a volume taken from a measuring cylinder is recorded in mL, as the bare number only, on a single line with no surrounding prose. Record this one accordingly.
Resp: 28
